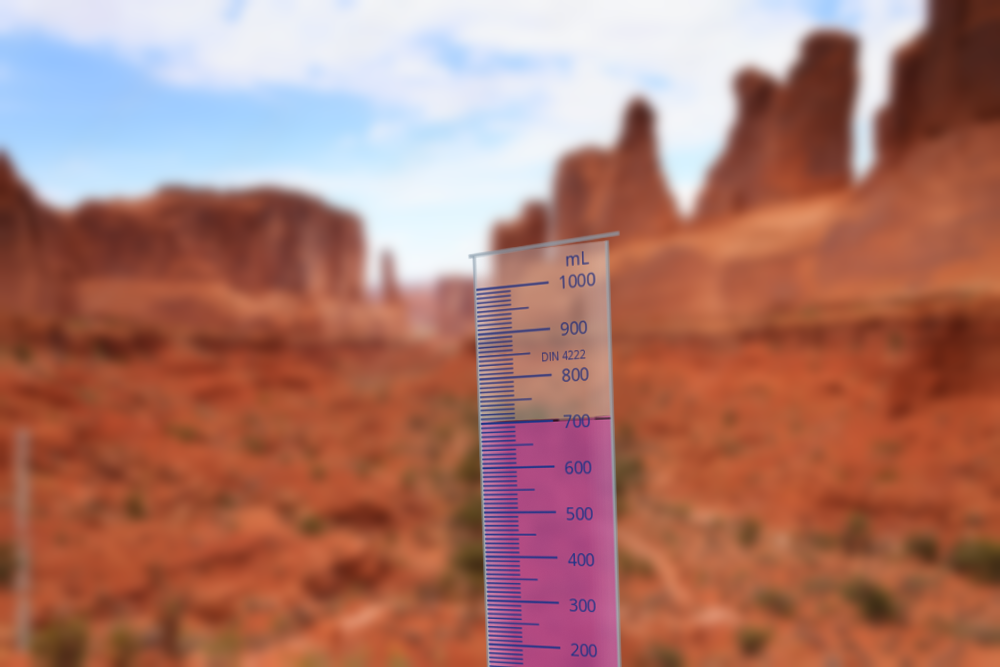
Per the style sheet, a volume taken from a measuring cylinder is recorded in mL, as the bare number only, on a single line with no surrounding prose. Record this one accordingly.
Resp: 700
